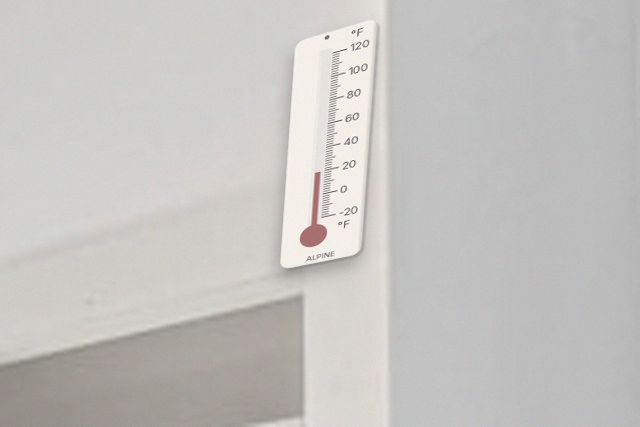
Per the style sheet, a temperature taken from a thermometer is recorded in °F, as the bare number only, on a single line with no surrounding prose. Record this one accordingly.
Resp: 20
